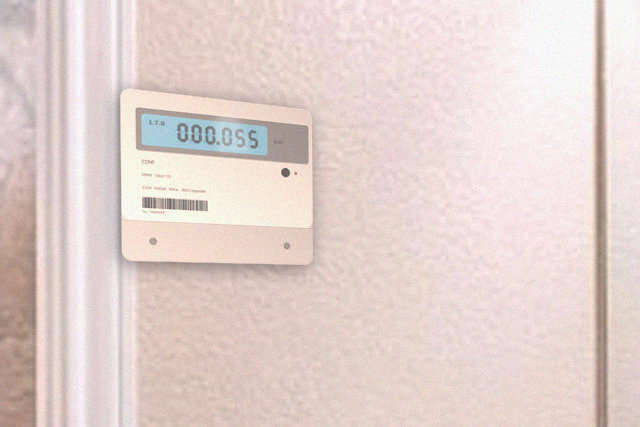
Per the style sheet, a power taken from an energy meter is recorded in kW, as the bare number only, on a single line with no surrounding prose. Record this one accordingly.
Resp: 0.055
